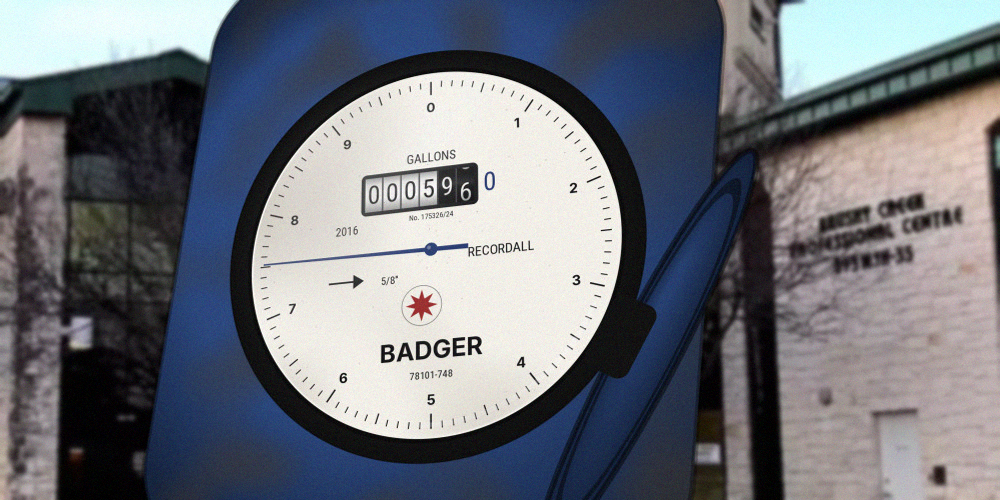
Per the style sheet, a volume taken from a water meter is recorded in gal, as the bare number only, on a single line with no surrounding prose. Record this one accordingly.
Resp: 5957.5
